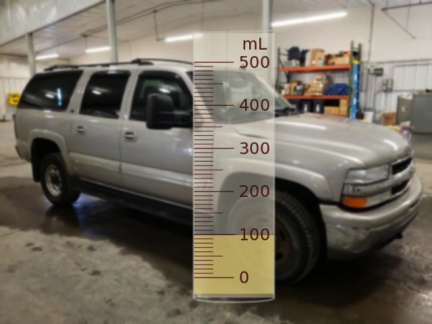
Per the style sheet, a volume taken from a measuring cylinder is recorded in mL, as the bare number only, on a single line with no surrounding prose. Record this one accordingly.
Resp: 100
